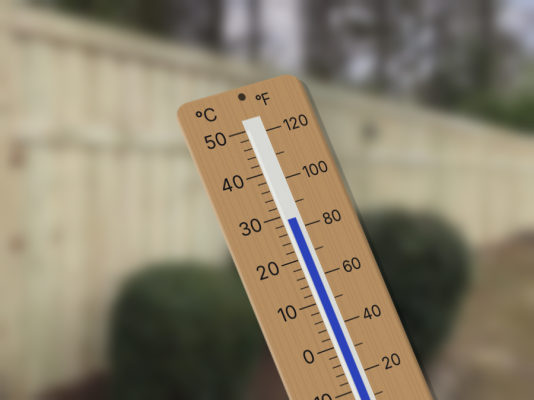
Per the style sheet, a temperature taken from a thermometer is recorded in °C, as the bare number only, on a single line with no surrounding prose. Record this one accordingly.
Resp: 29
